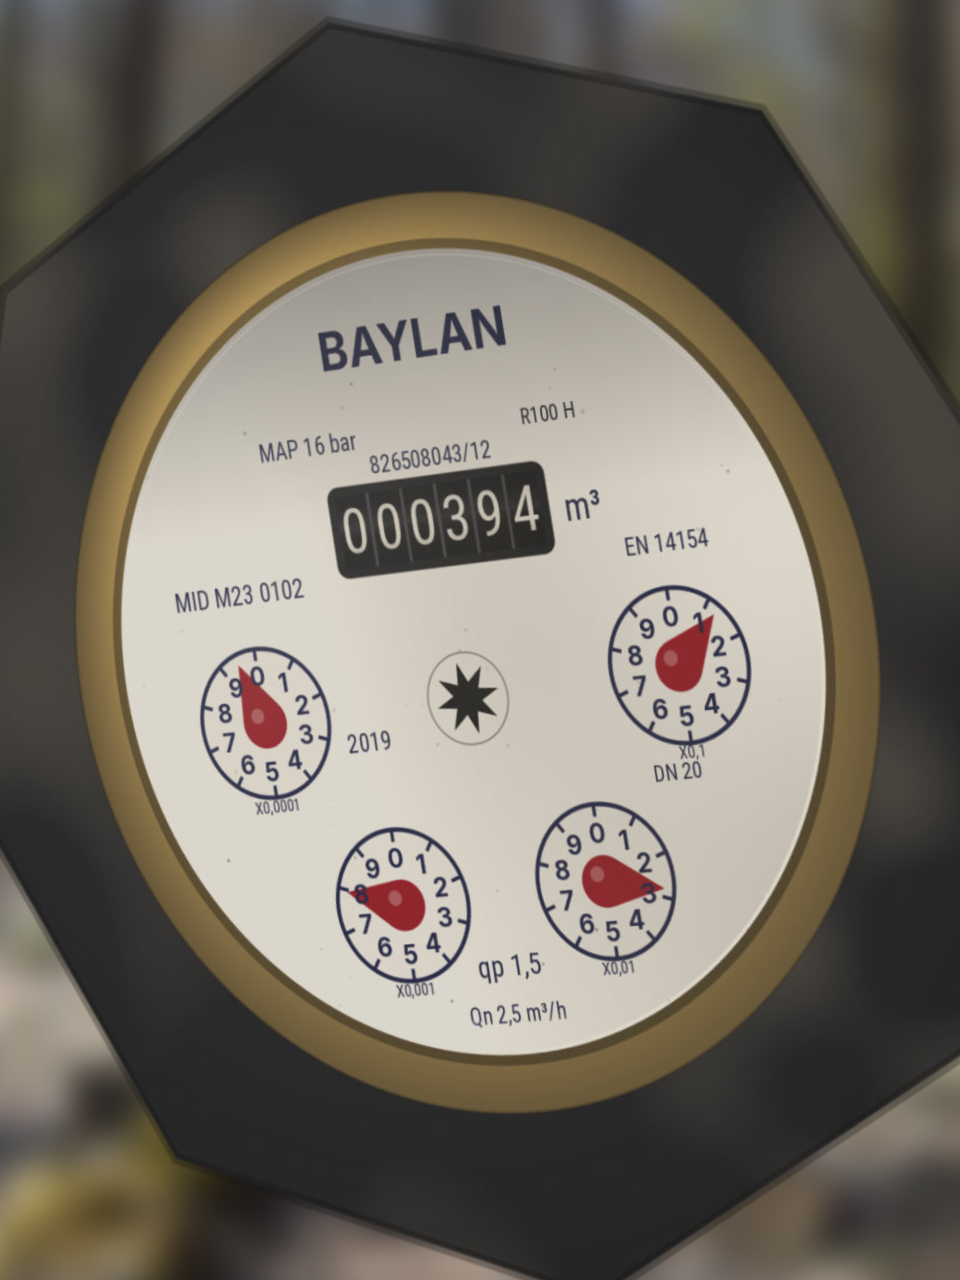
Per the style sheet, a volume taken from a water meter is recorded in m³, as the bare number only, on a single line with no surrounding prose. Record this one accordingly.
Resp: 394.1279
